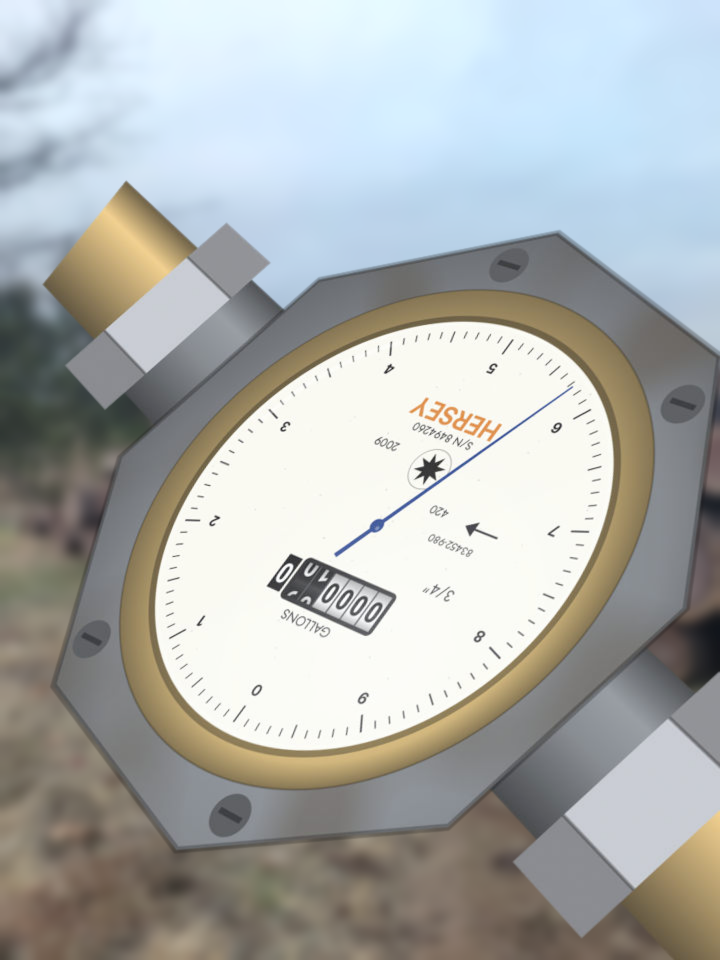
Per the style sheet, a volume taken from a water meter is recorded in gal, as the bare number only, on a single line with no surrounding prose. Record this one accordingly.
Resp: 95.7
